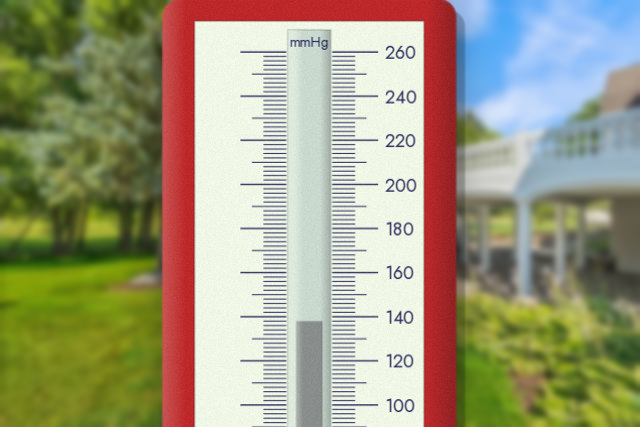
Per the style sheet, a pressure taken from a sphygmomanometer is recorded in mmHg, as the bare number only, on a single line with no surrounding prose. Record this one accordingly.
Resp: 138
